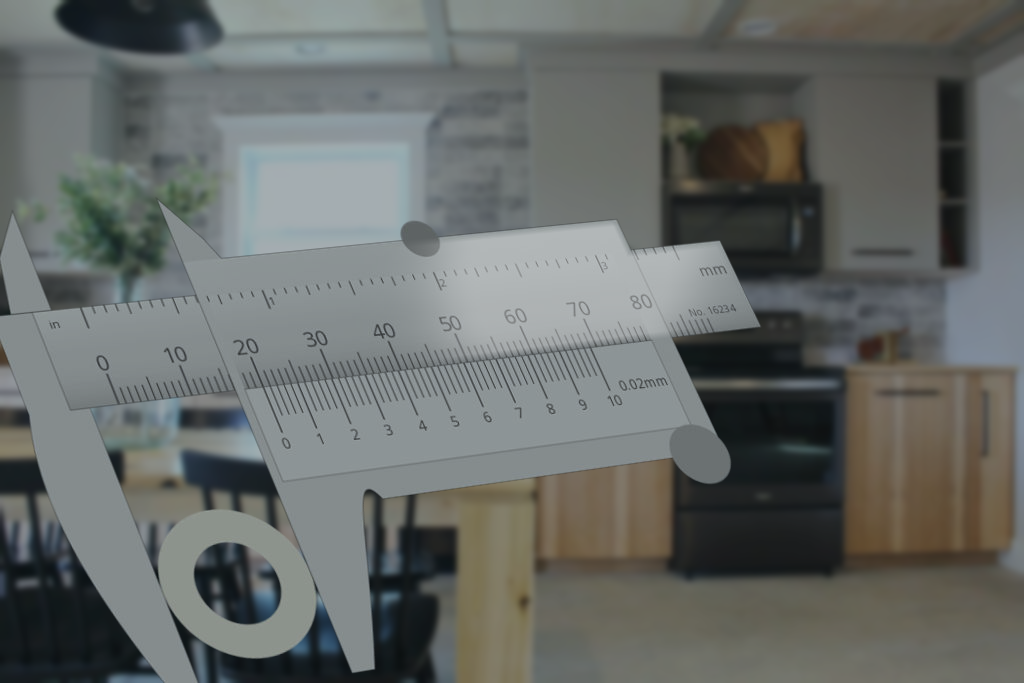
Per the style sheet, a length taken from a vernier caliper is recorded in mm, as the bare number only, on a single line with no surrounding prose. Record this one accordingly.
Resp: 20.0
